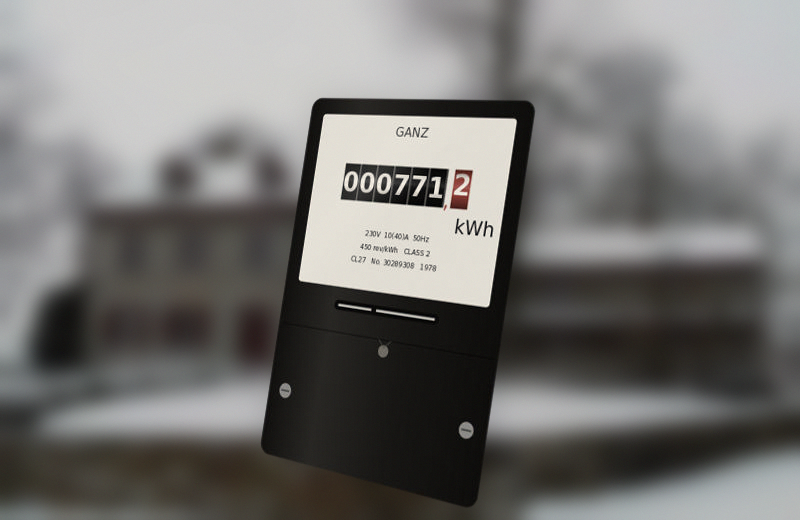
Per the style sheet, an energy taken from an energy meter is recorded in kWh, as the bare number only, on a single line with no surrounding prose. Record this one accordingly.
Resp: 771.2
